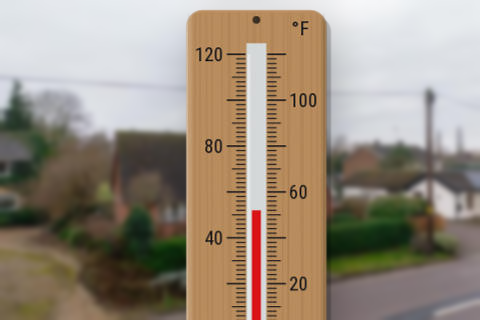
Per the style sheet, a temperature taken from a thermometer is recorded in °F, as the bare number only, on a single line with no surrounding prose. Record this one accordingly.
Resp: 52
